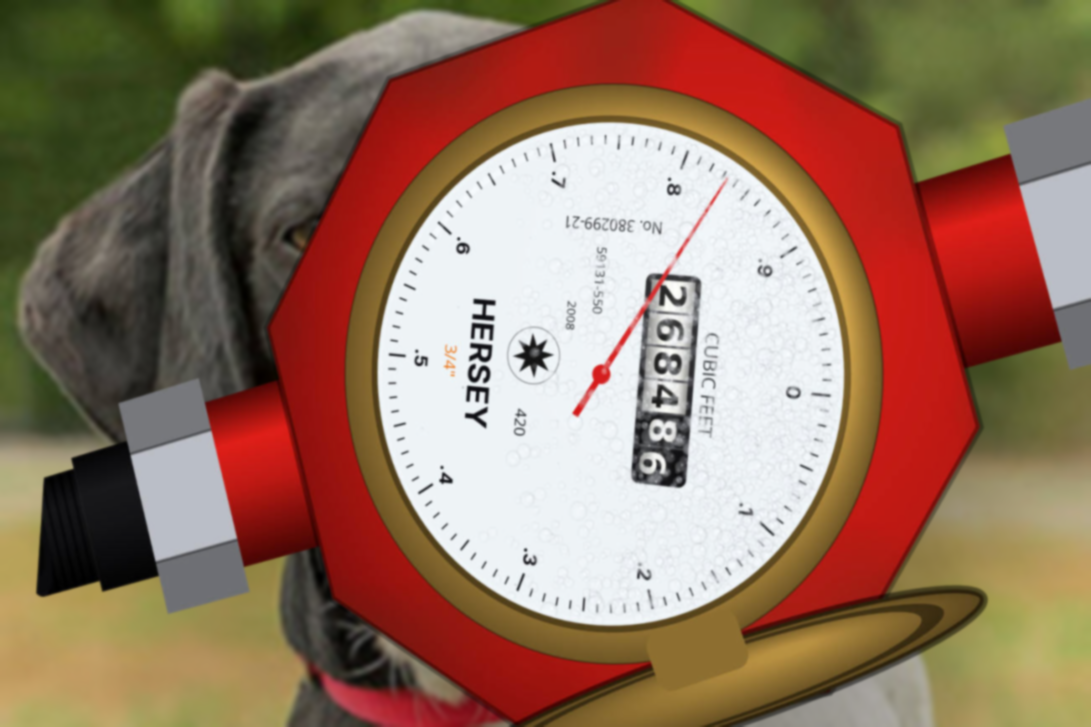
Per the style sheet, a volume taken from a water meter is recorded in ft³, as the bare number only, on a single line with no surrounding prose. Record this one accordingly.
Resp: 268485.83
